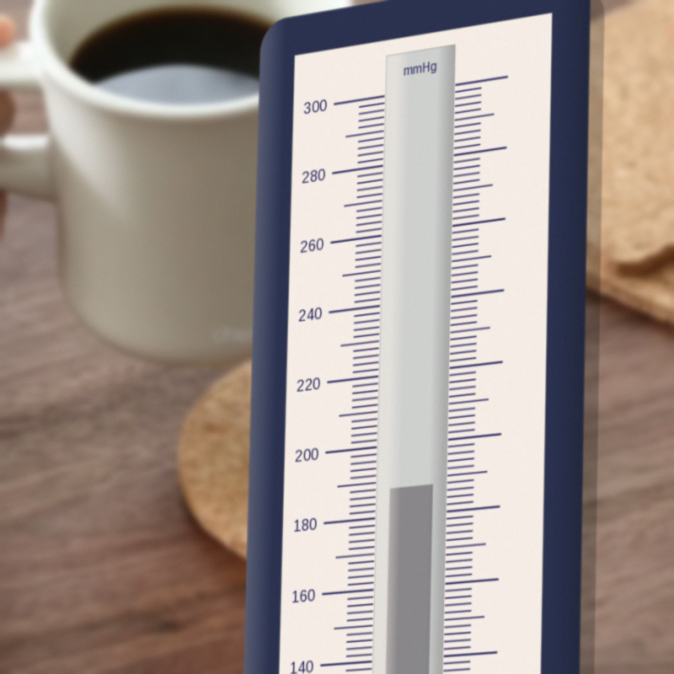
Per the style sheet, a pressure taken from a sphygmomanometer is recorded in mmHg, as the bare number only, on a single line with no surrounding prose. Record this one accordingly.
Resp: 188
